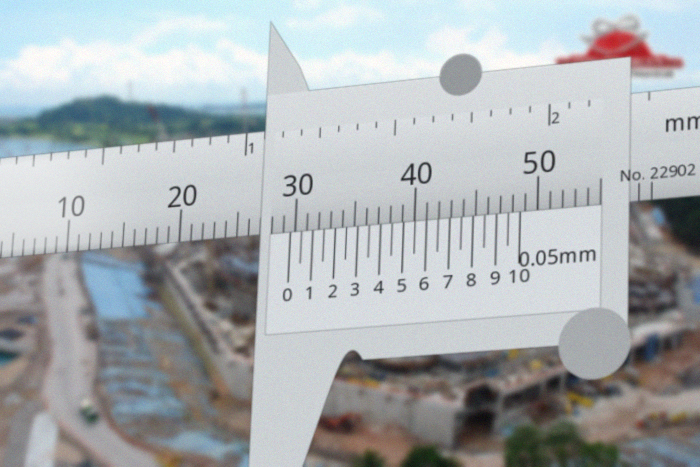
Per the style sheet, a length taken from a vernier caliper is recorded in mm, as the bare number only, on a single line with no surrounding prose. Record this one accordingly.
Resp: 29.6
